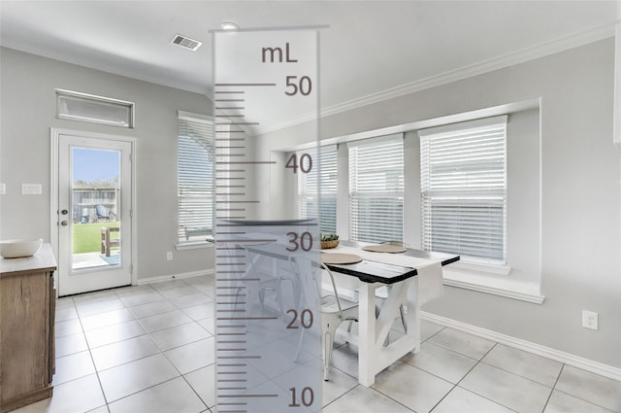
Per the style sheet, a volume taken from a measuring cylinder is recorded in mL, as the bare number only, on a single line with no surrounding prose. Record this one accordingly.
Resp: 32
